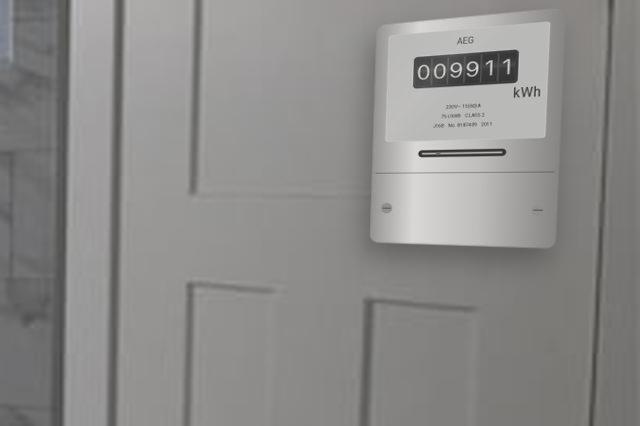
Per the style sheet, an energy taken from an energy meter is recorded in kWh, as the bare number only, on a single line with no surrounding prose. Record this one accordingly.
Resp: 9911
